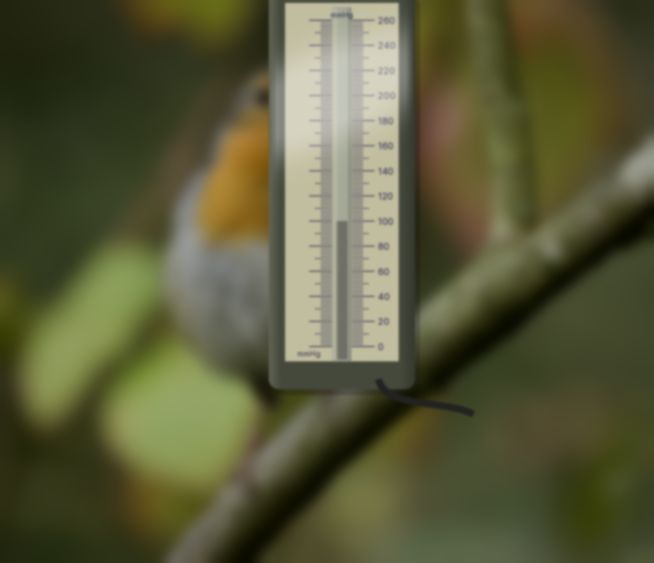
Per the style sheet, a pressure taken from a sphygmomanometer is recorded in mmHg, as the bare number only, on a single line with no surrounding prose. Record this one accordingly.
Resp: 100
